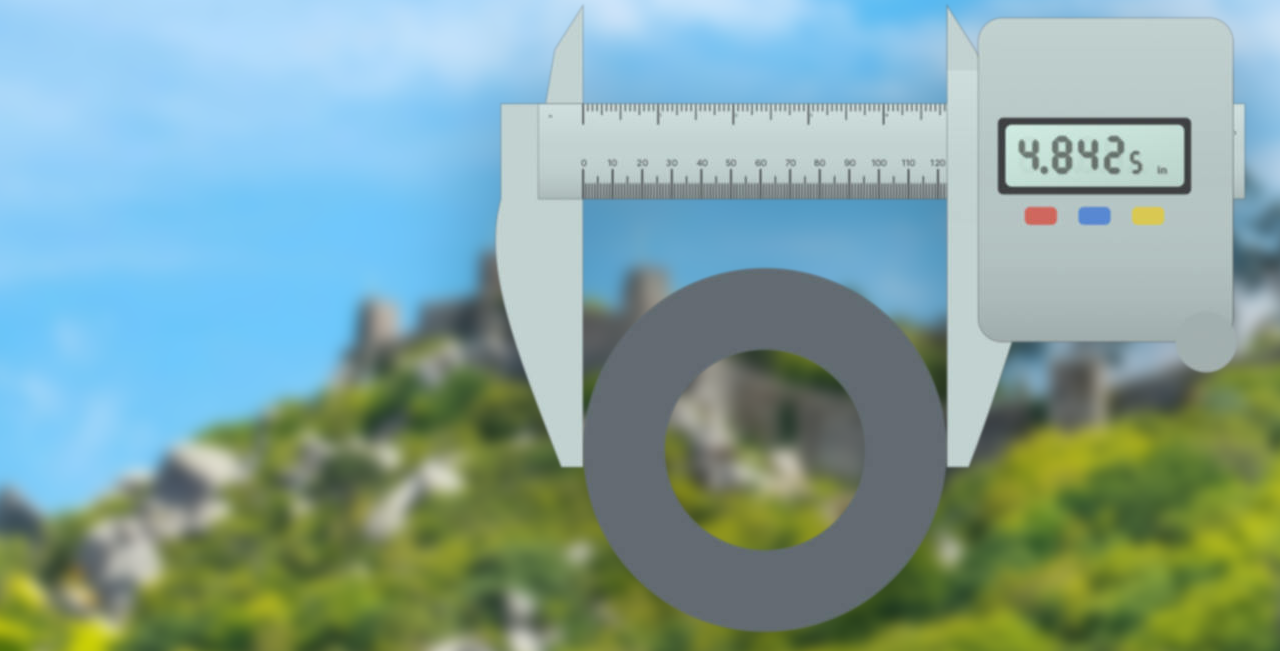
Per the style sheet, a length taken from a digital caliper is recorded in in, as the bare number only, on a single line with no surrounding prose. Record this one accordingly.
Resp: 4.8425
